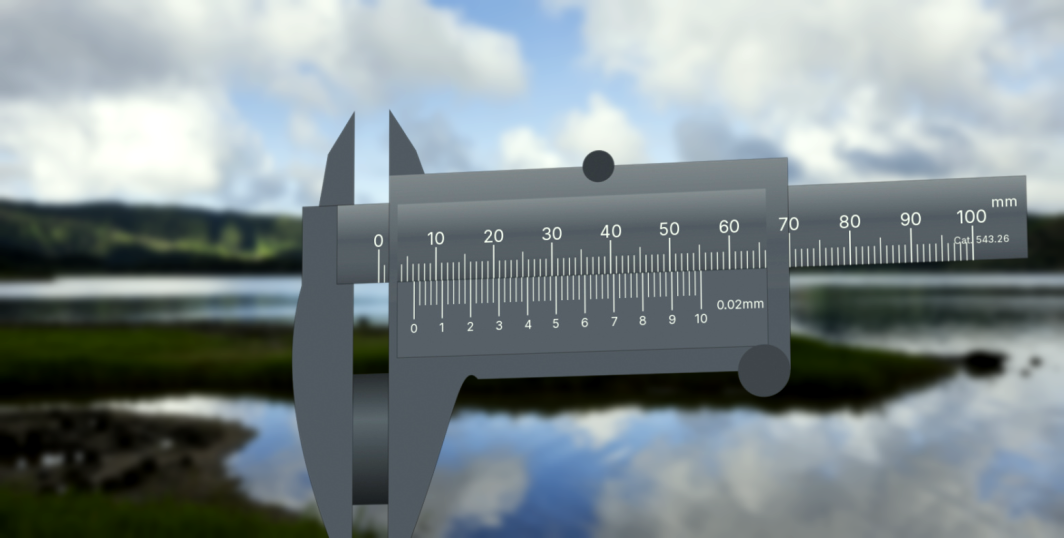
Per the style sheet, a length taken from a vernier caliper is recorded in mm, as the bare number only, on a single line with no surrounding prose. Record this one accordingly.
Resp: 6.2
